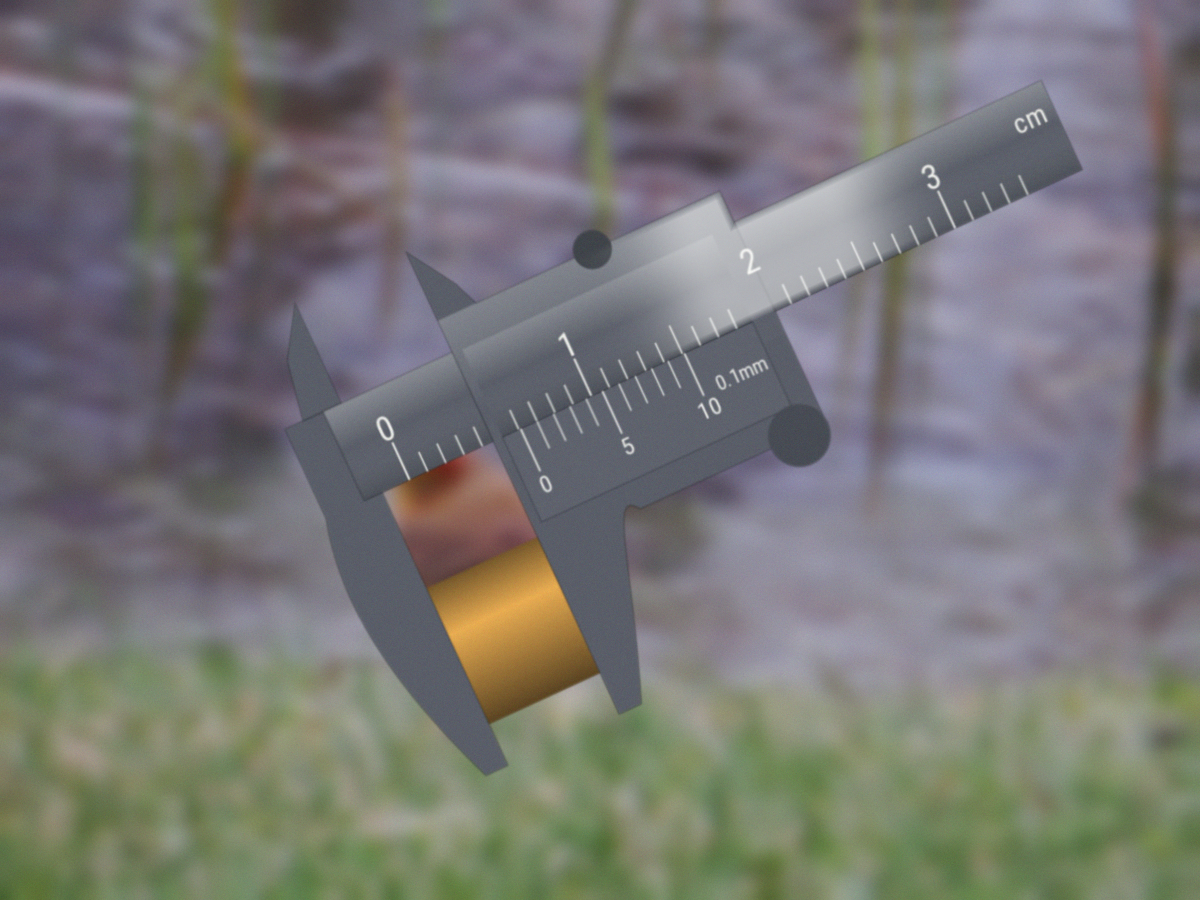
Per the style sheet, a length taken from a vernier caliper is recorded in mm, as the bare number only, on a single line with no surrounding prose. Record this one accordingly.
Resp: 6.1
